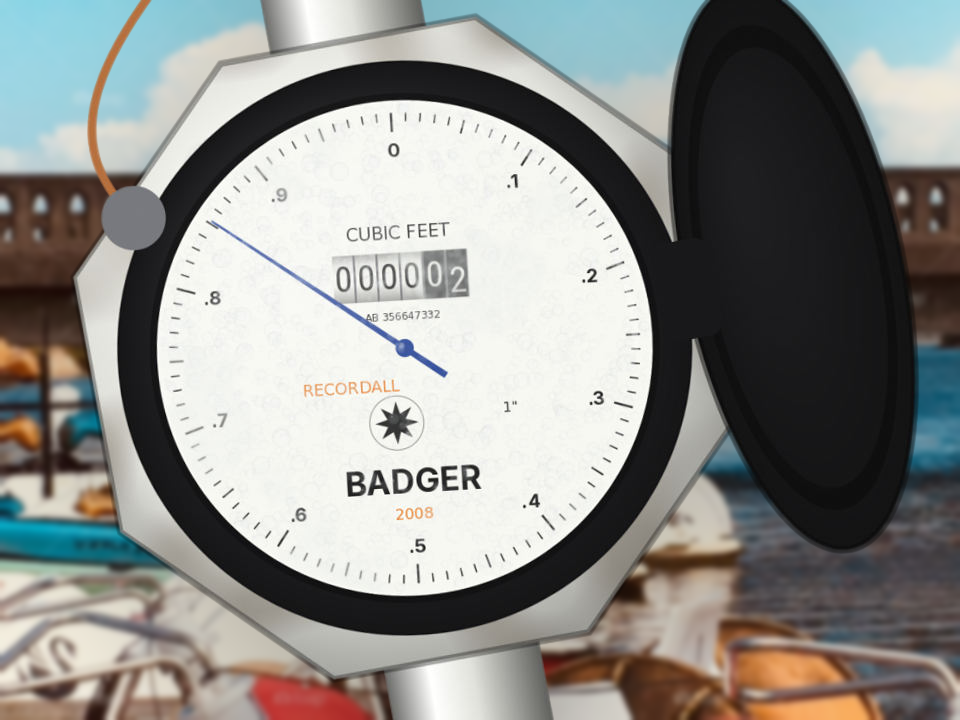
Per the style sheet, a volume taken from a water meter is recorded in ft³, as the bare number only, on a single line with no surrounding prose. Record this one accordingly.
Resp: 1.85
